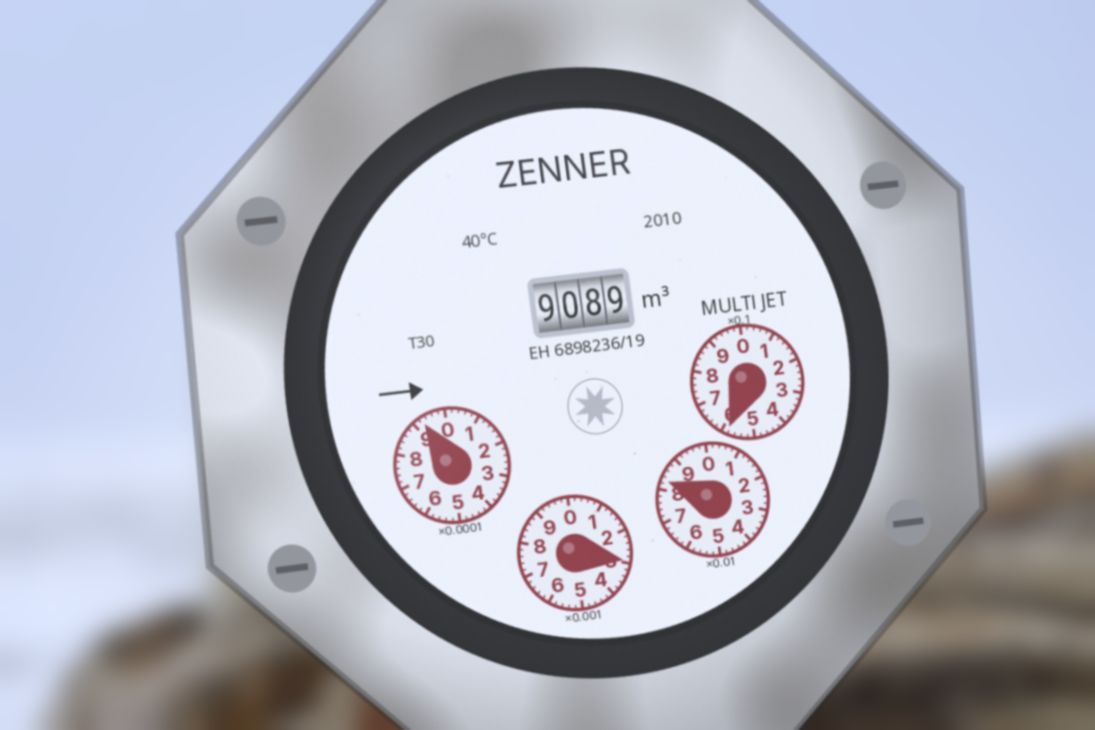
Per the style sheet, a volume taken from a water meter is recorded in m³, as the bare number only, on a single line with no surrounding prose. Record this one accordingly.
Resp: 9089.5829
